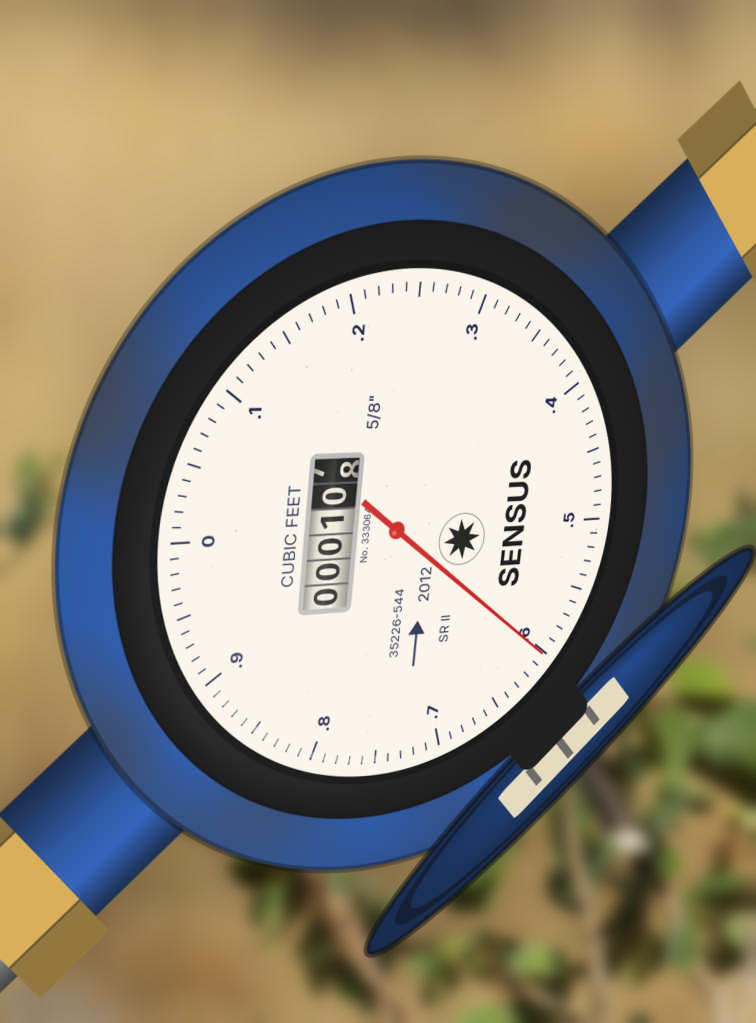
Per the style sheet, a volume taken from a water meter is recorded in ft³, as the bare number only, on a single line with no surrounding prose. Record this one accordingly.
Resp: 107.60
